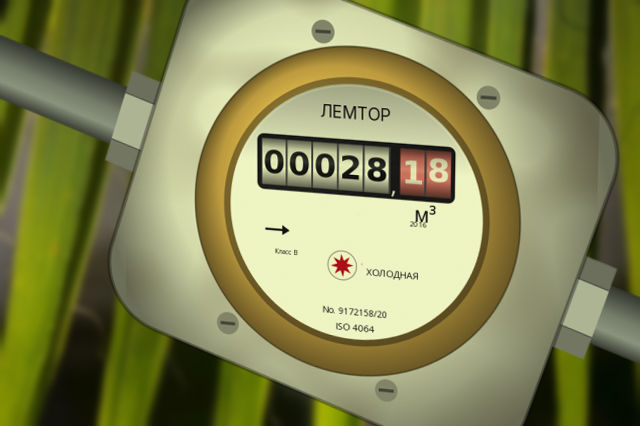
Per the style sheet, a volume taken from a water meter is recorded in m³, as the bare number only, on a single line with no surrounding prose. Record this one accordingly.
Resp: 28.18
